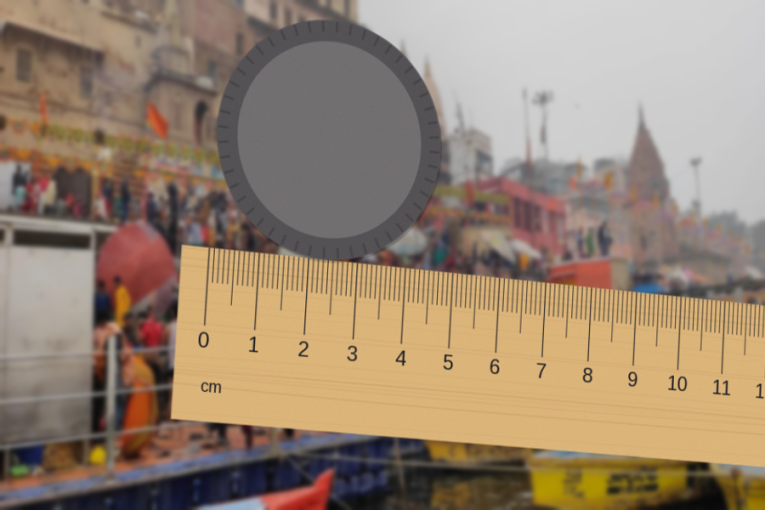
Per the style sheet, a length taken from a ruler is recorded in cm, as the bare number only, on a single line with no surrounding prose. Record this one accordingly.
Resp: 4.6
